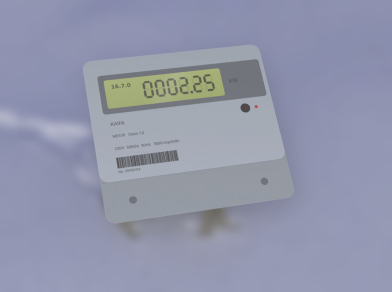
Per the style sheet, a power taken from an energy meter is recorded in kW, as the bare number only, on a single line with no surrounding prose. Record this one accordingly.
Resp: 2.25
